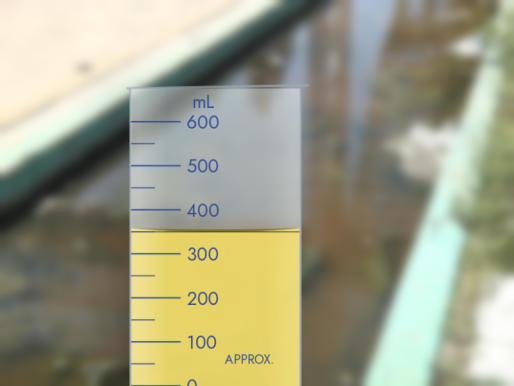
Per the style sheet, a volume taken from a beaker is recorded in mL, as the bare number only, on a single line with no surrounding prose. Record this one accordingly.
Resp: 350
